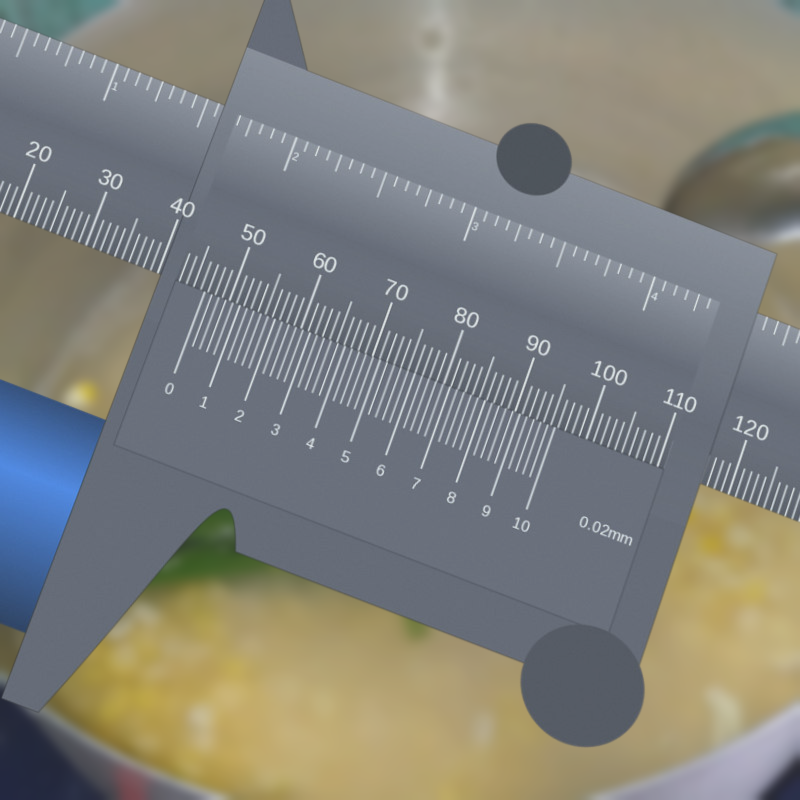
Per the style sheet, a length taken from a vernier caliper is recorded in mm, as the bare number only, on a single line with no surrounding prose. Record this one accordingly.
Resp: 46.6
